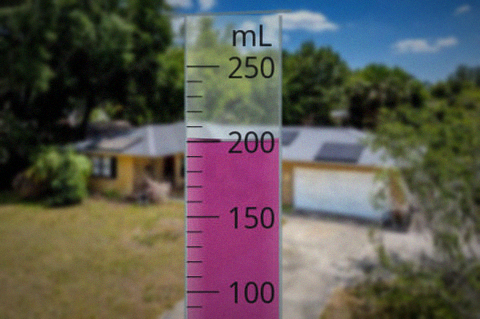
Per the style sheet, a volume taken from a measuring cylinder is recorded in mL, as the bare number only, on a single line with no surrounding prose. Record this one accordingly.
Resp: 200
